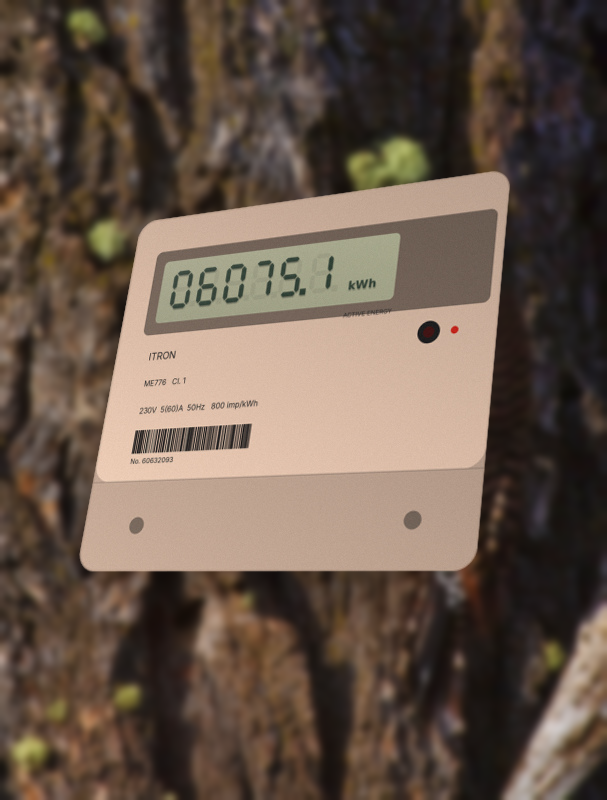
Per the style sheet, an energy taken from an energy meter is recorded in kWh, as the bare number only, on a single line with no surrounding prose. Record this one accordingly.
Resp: 6075.1
